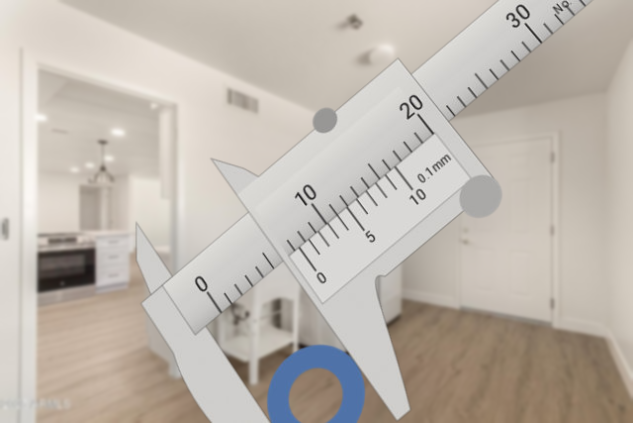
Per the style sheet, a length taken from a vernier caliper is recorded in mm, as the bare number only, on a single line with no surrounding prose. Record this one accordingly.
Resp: 7.4
